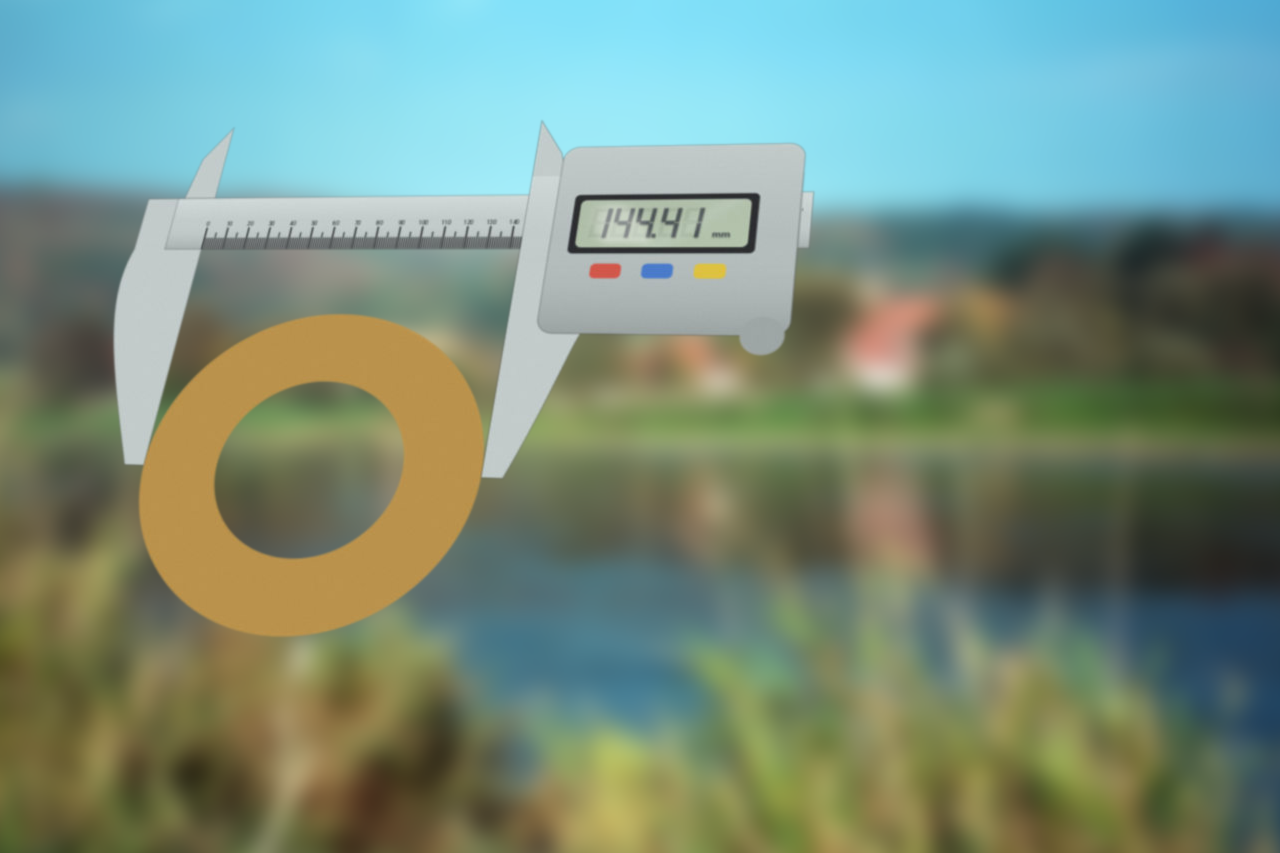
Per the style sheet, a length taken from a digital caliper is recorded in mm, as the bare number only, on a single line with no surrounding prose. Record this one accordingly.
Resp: 144.41
